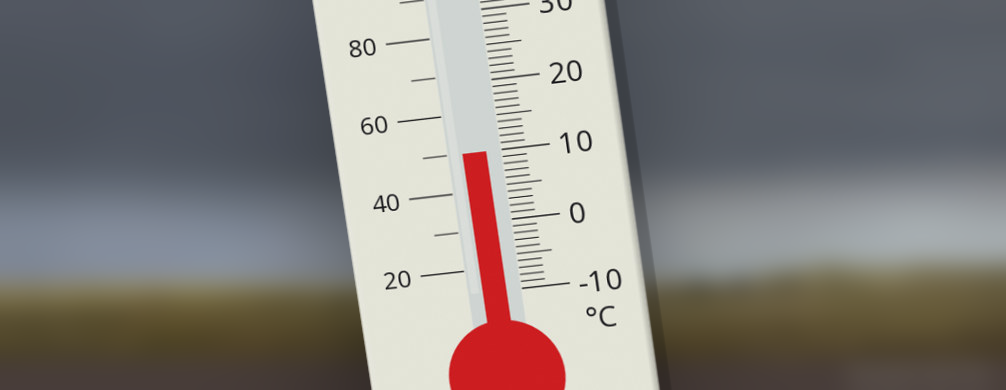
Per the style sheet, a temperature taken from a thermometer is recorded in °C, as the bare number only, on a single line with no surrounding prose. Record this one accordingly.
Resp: 10
